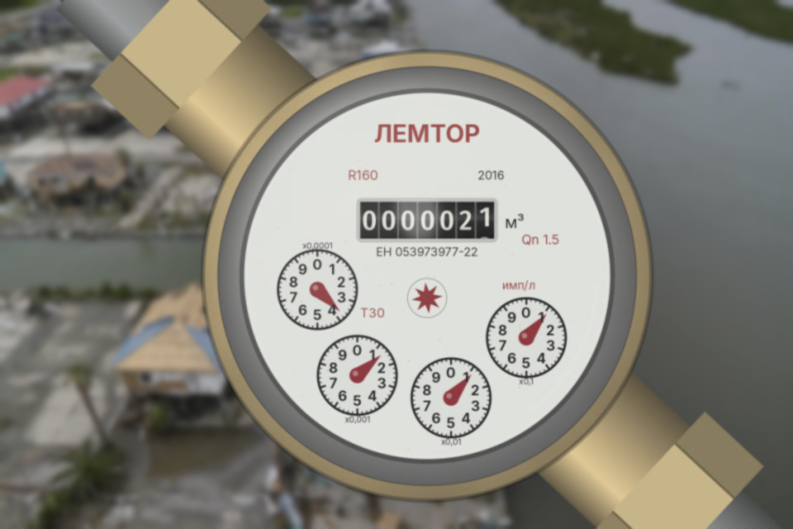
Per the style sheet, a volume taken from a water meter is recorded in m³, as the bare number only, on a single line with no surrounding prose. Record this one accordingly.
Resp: 21.1113
